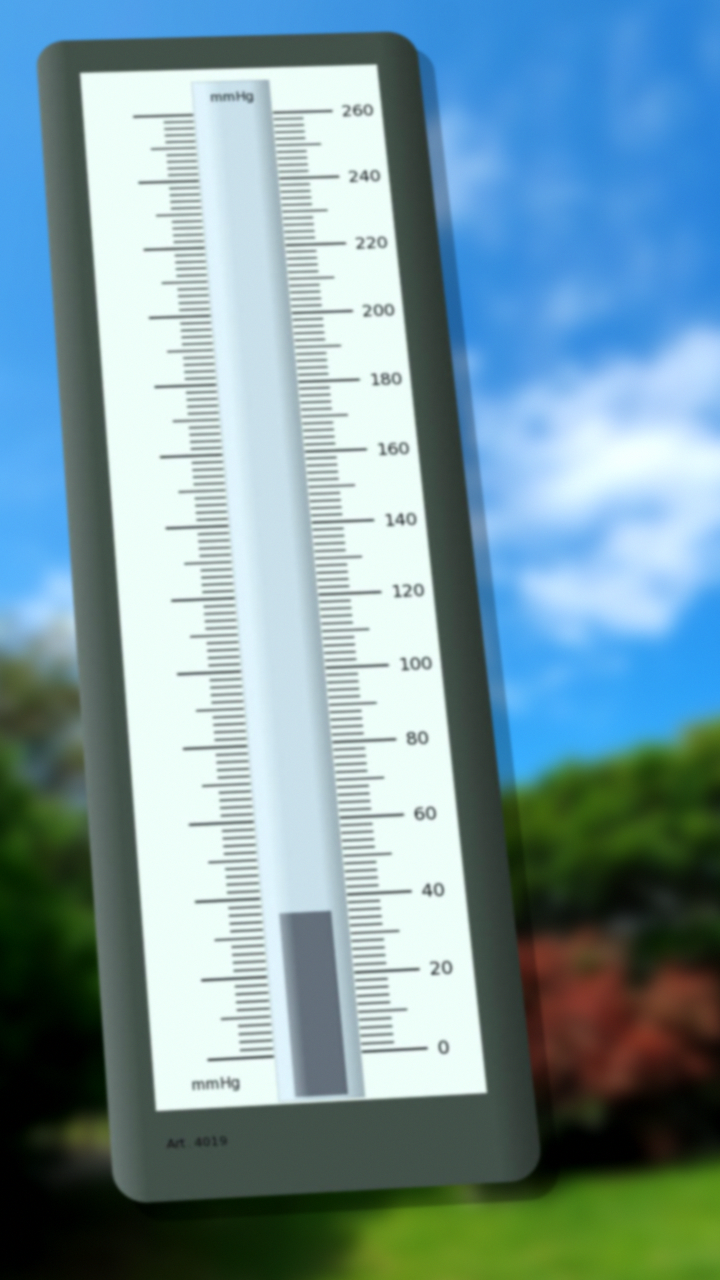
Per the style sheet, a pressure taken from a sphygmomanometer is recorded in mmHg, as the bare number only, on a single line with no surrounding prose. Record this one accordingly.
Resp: 36
